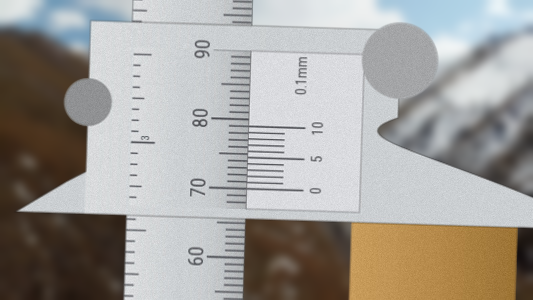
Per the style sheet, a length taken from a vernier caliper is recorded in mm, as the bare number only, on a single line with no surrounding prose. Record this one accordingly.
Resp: 70.0
